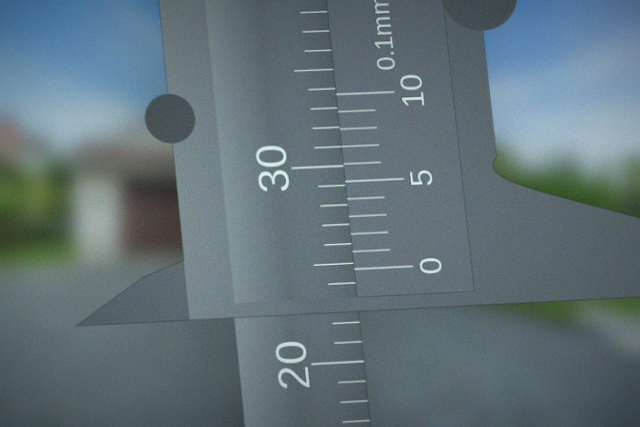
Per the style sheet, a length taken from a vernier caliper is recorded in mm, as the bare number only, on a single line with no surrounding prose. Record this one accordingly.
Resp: 24.7
